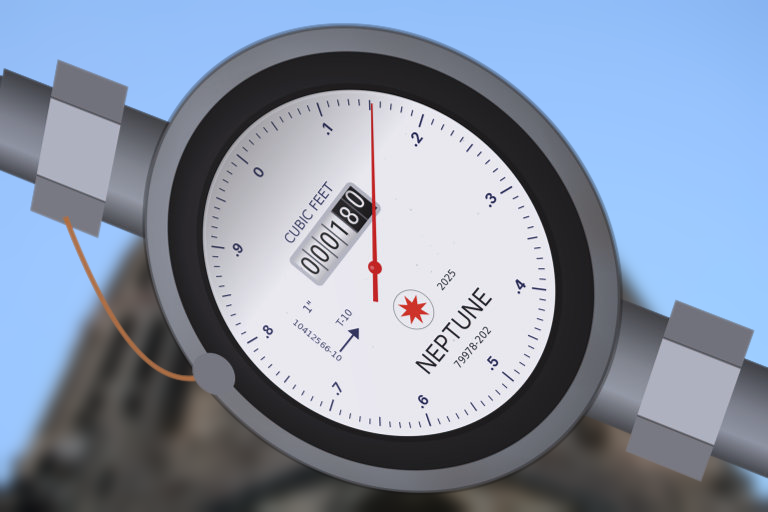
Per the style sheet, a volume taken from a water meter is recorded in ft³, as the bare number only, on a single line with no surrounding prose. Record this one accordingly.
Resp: 180.15
